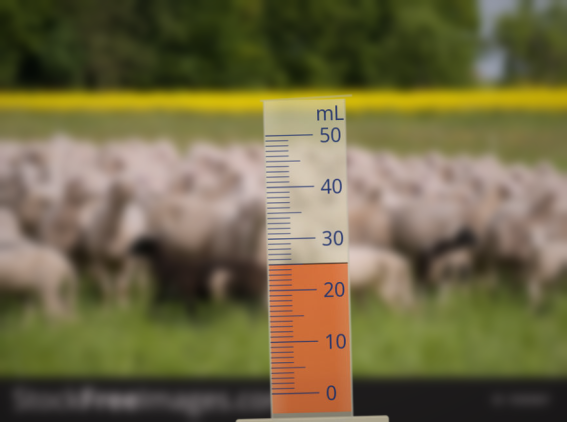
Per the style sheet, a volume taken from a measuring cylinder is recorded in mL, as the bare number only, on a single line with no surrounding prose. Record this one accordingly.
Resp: 25
